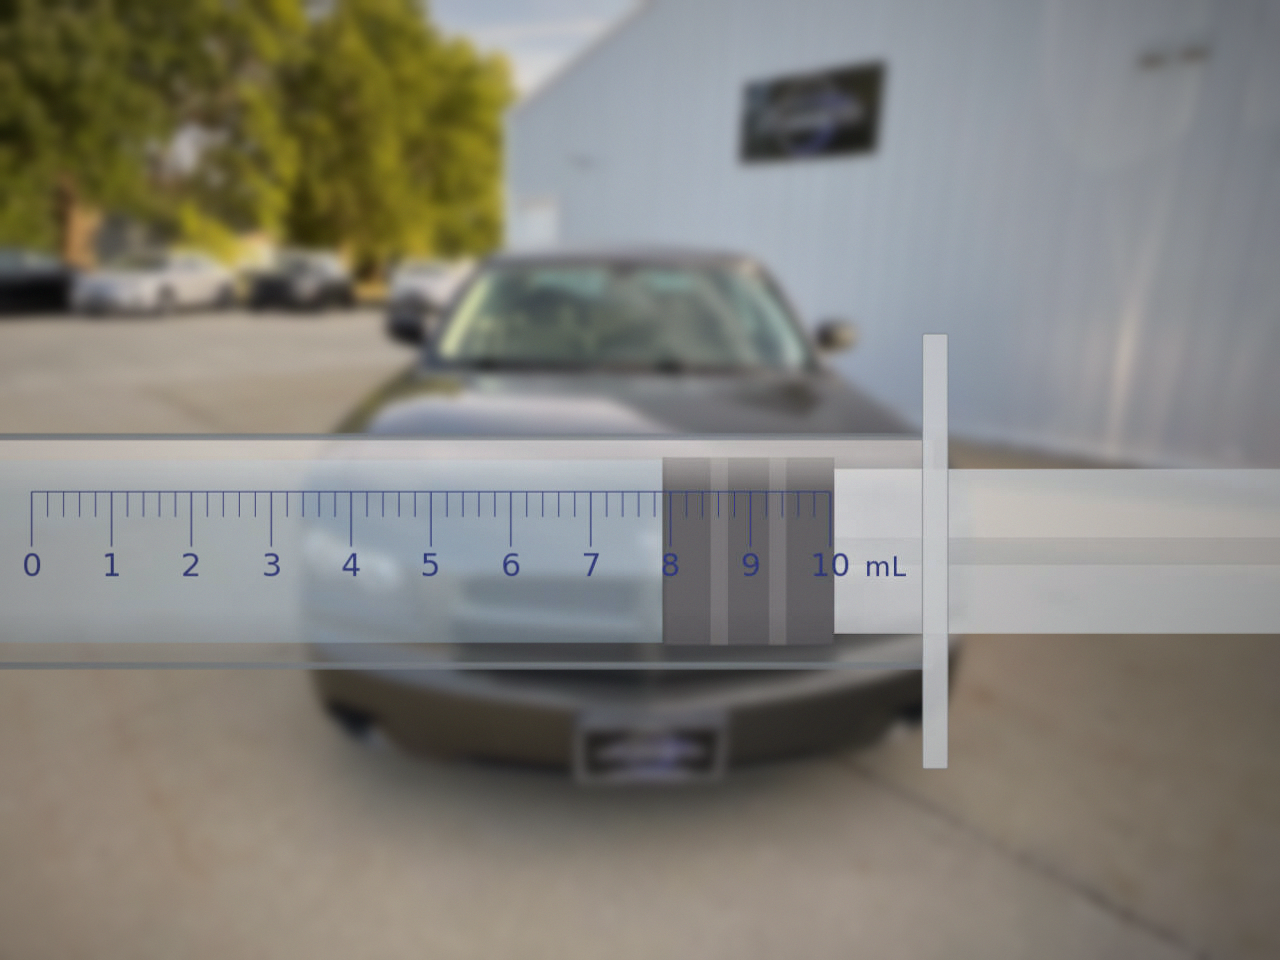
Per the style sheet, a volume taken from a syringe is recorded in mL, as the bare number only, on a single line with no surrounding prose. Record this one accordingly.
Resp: 7.9
